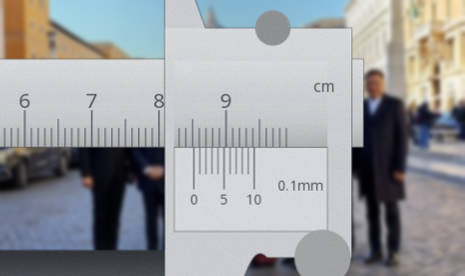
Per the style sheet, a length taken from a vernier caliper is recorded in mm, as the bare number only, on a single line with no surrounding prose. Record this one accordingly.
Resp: 85.2
